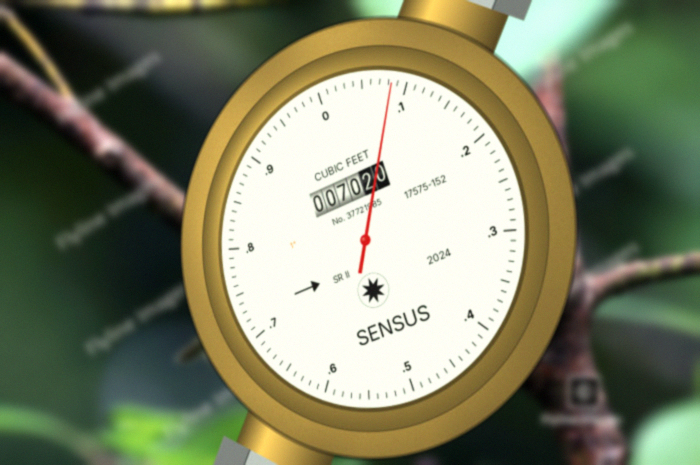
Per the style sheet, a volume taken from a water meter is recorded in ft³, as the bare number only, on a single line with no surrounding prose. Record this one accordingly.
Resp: 7020.08
